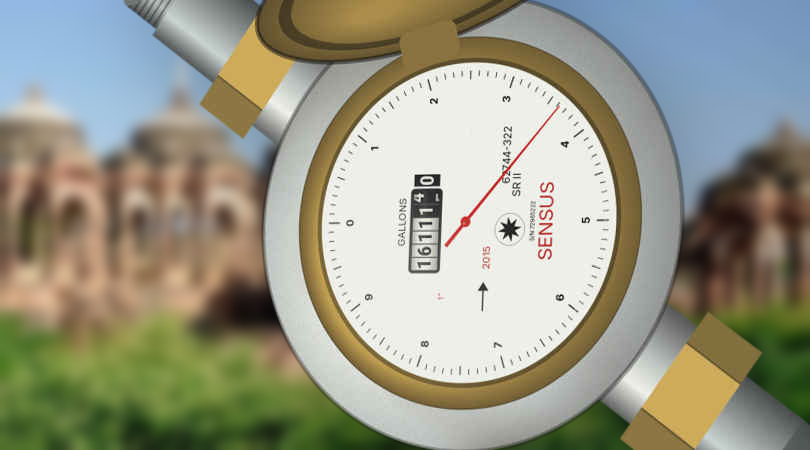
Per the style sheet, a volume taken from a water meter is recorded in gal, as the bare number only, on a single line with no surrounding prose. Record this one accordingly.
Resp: 1611143.6
